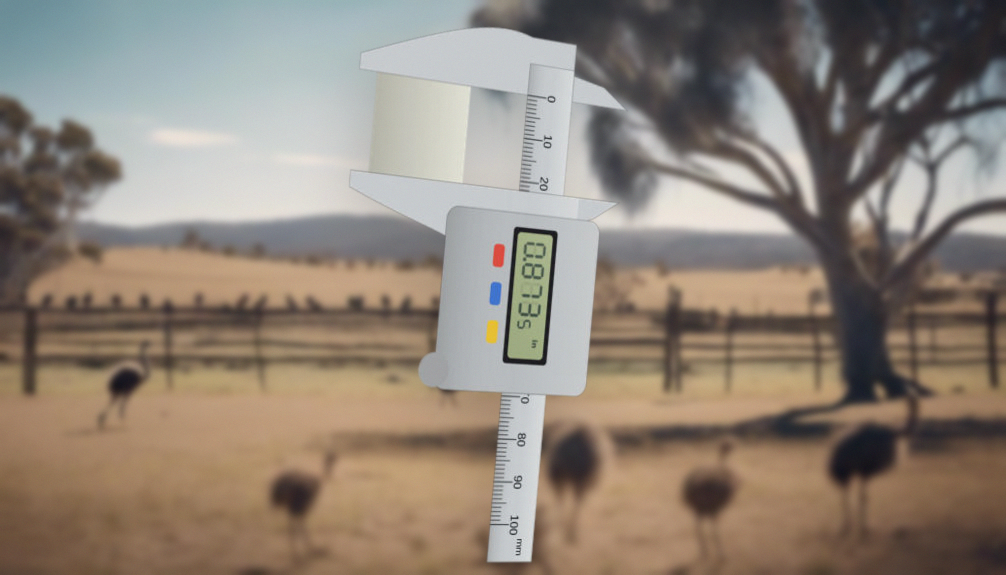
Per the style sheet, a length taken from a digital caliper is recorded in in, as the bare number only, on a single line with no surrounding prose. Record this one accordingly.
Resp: 0.8735
